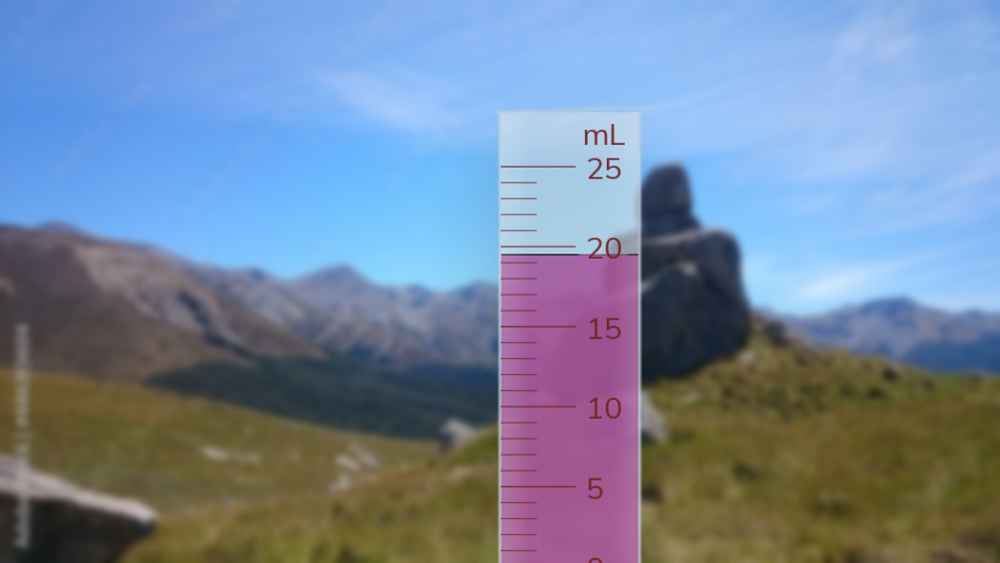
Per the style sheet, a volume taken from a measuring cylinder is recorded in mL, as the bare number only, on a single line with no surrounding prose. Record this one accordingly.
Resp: 19.5
